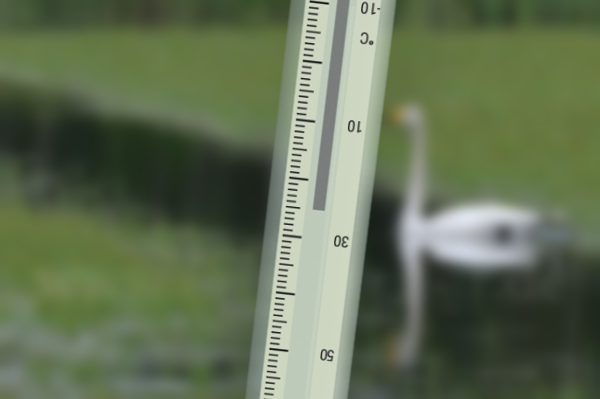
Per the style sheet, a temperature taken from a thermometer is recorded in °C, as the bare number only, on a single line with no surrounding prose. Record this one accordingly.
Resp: 25
